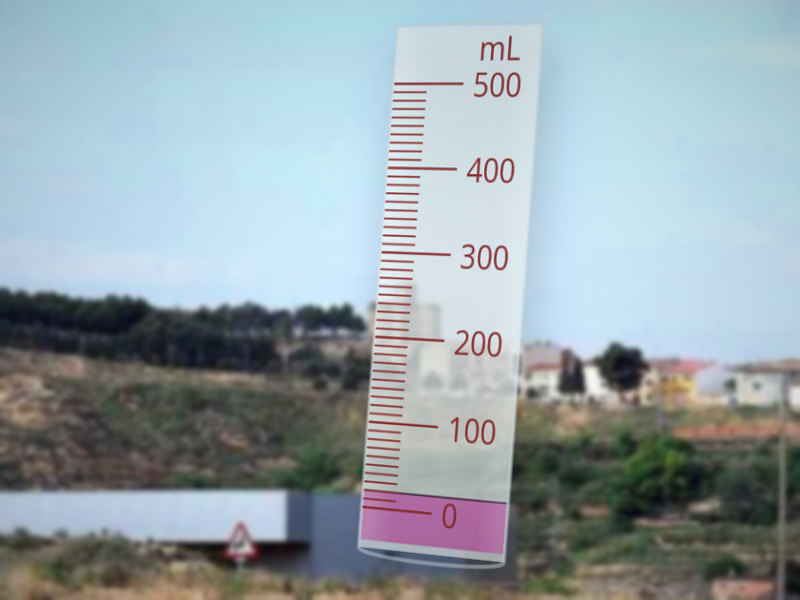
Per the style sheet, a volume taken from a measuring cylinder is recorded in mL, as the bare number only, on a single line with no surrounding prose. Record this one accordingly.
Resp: 20
